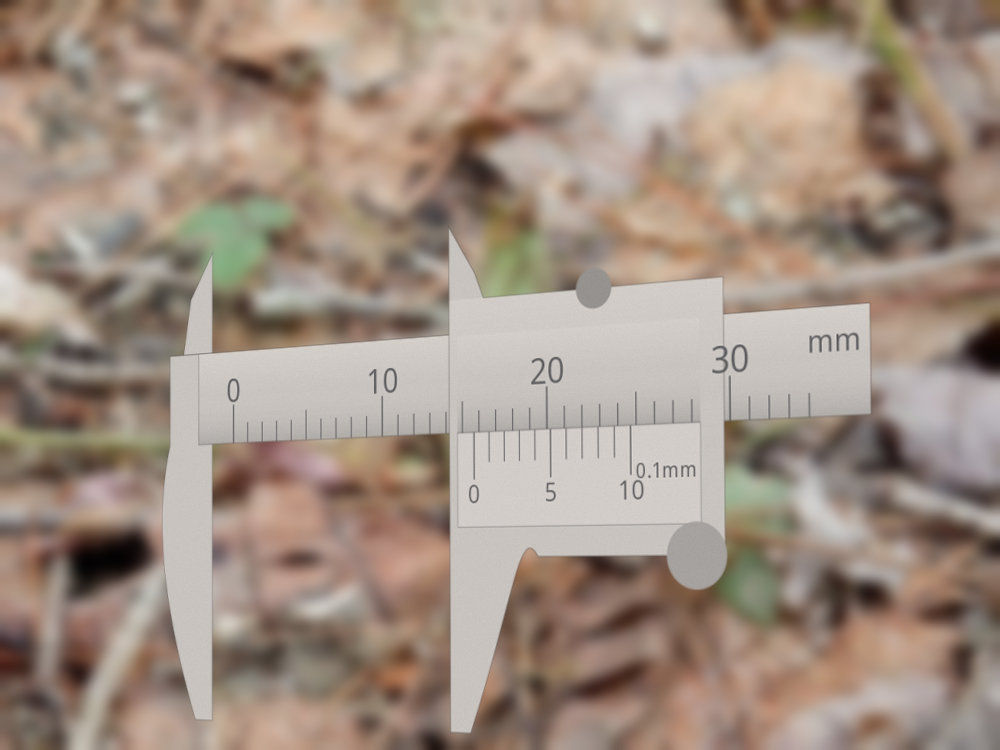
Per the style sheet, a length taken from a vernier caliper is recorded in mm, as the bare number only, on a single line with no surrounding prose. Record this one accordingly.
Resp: 15.7
